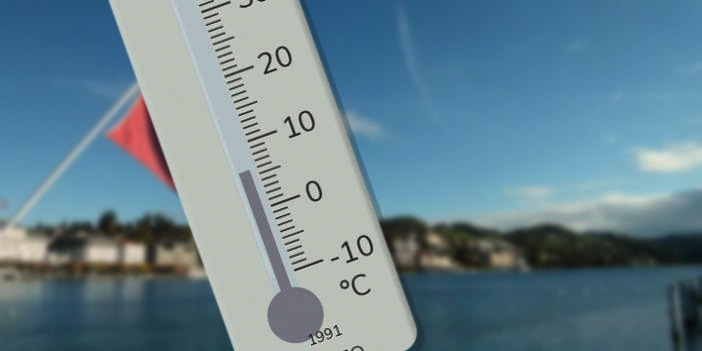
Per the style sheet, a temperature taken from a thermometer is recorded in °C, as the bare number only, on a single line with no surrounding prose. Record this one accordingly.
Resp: 6
